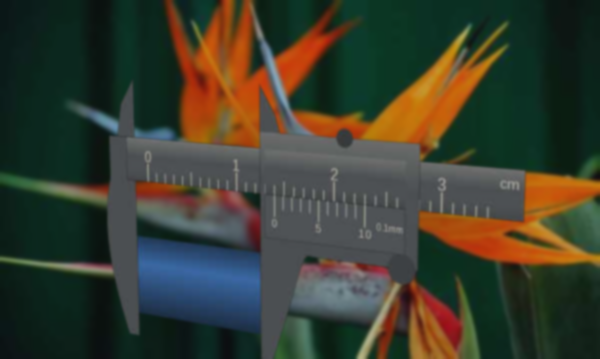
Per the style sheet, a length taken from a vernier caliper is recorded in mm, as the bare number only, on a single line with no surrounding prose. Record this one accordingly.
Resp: 14.0
